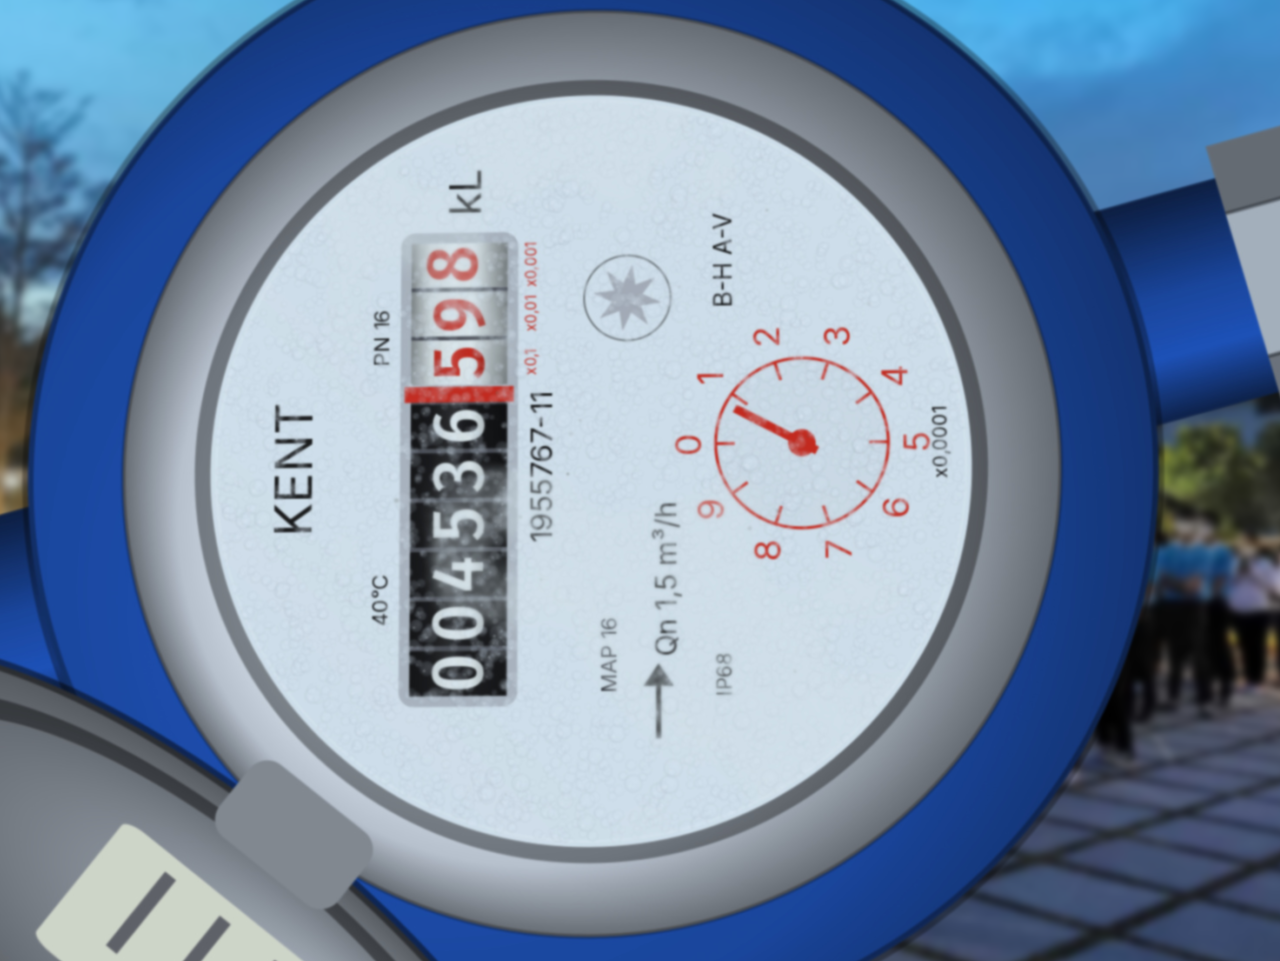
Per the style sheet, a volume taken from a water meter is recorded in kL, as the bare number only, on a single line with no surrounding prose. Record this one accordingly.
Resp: 4536.5980
